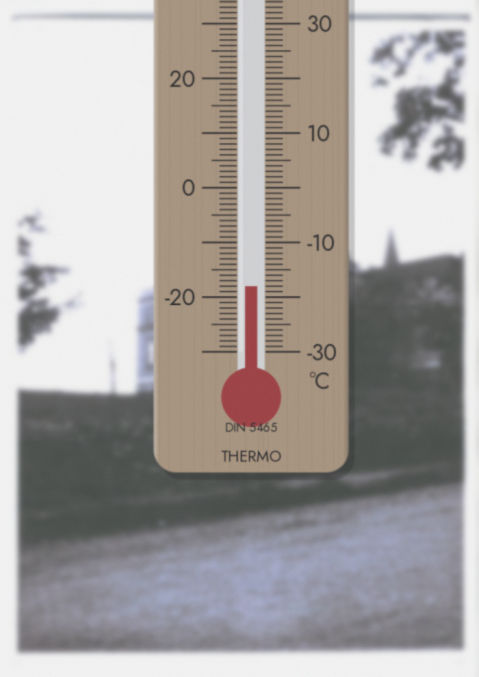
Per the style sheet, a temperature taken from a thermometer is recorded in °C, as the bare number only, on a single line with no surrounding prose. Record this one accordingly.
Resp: -18
